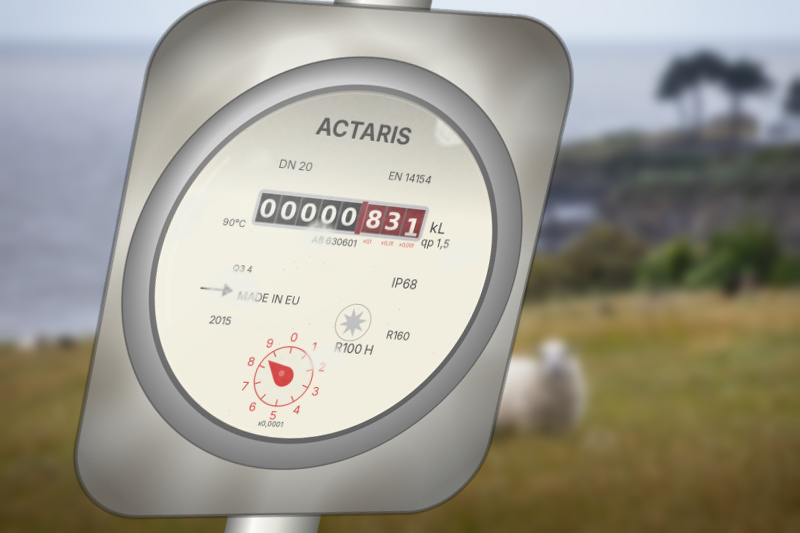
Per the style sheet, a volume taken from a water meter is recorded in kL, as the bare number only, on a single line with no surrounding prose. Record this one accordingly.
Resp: 0.8308
